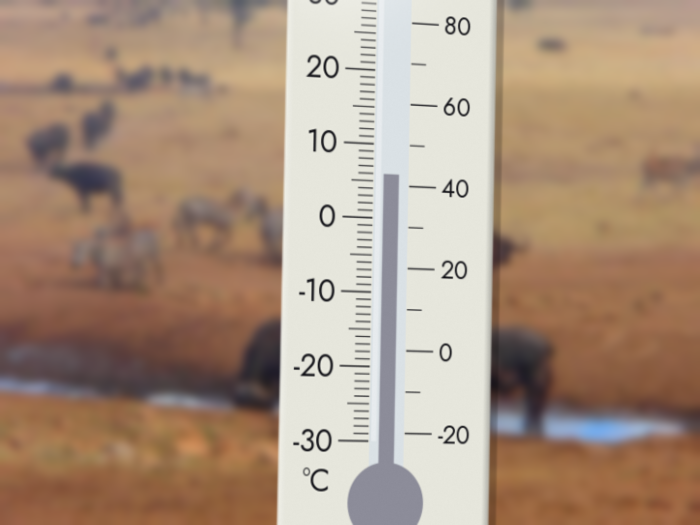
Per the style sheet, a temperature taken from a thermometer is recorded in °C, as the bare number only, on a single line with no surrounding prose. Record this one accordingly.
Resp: 6
